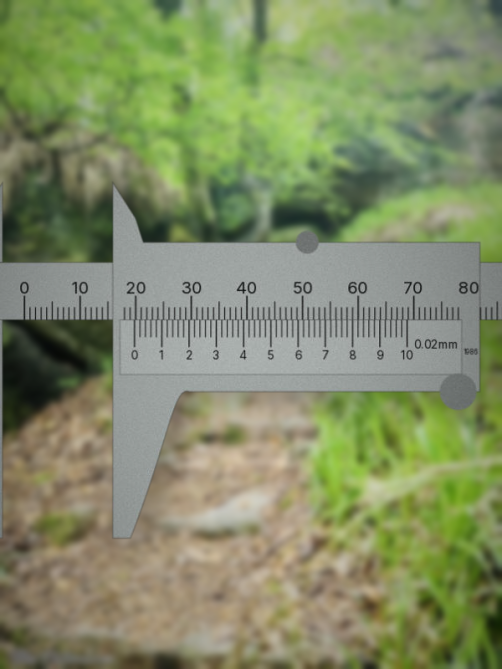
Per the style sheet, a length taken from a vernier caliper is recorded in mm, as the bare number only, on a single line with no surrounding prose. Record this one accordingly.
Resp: 19.8
